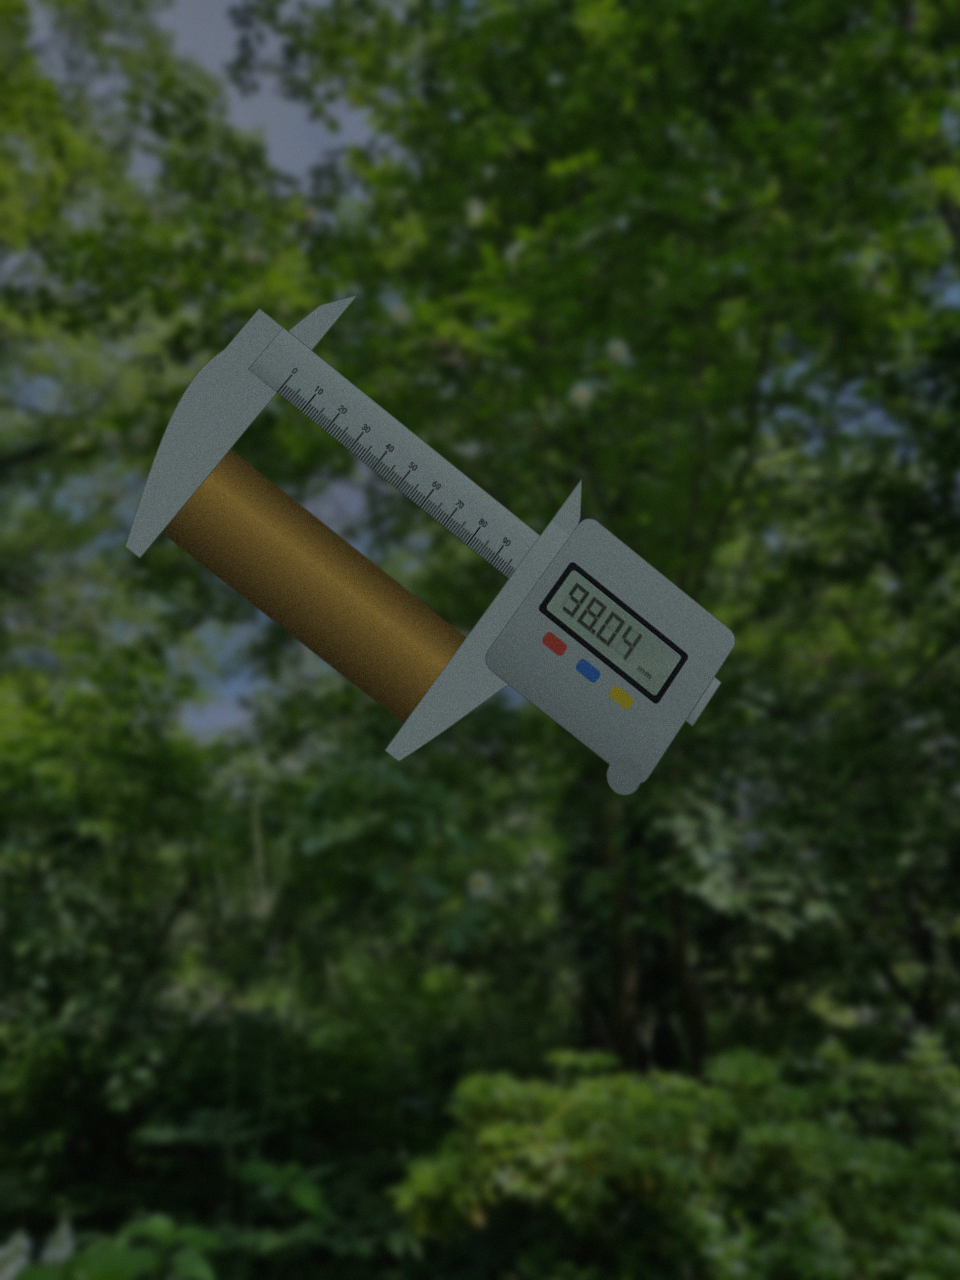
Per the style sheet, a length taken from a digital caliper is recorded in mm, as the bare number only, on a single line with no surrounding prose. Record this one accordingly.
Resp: 98.04
